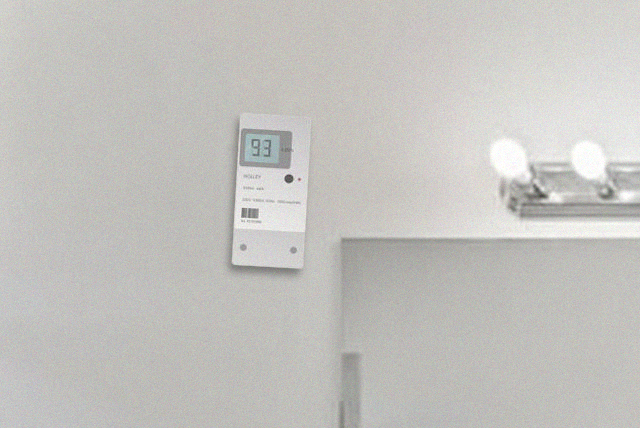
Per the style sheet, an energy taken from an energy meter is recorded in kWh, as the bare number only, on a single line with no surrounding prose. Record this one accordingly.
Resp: 93
